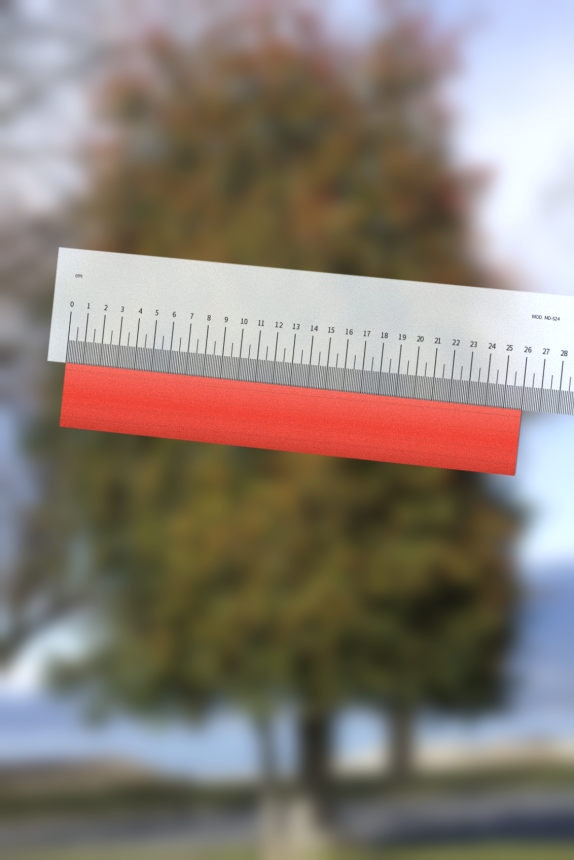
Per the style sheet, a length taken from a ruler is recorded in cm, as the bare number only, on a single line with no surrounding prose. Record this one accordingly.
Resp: 26
